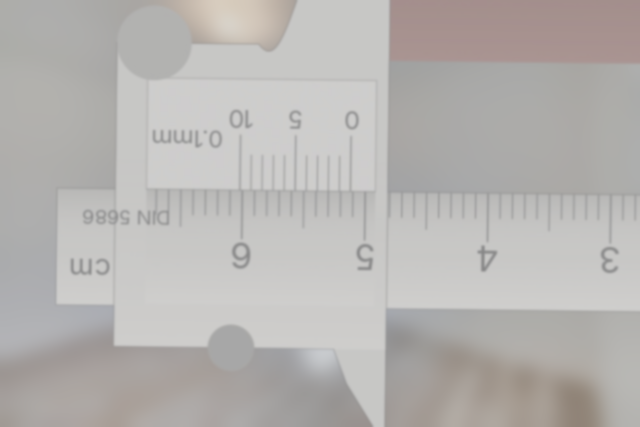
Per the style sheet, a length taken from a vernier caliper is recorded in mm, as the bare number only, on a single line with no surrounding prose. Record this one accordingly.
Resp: 51.2
